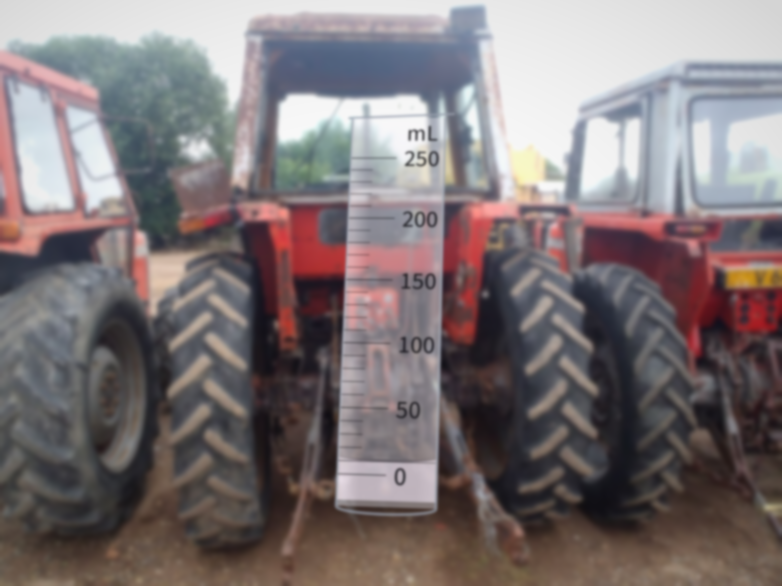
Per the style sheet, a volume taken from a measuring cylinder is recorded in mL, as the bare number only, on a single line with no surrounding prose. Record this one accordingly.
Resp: 10
